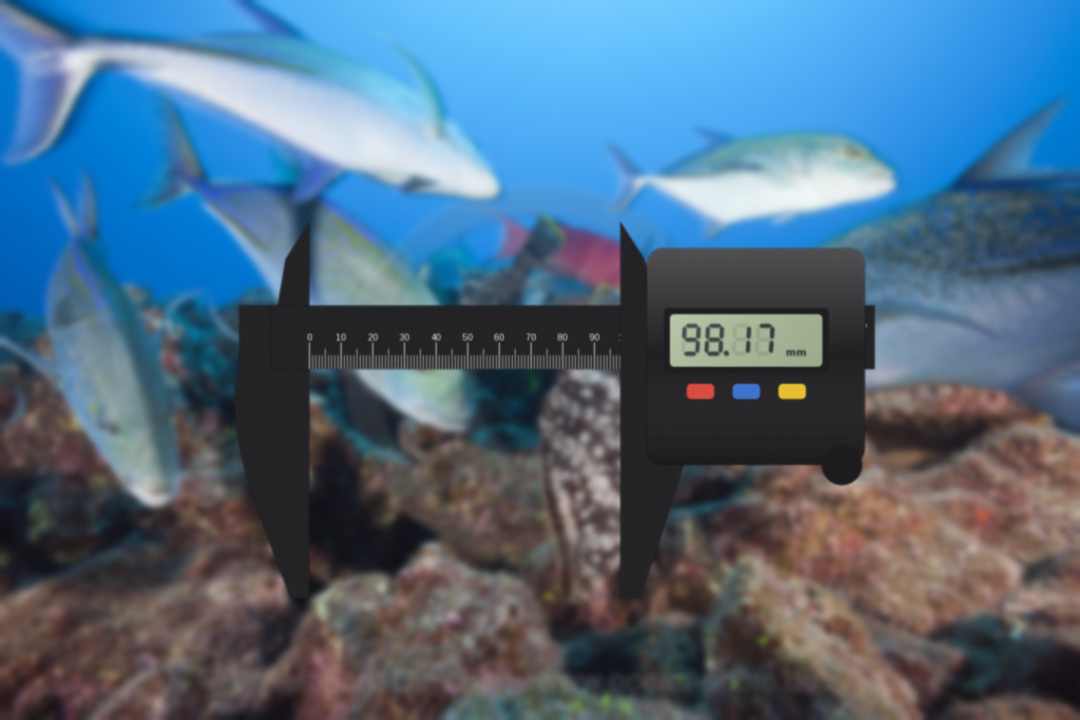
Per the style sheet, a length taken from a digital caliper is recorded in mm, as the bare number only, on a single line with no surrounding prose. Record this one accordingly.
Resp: 98.17
